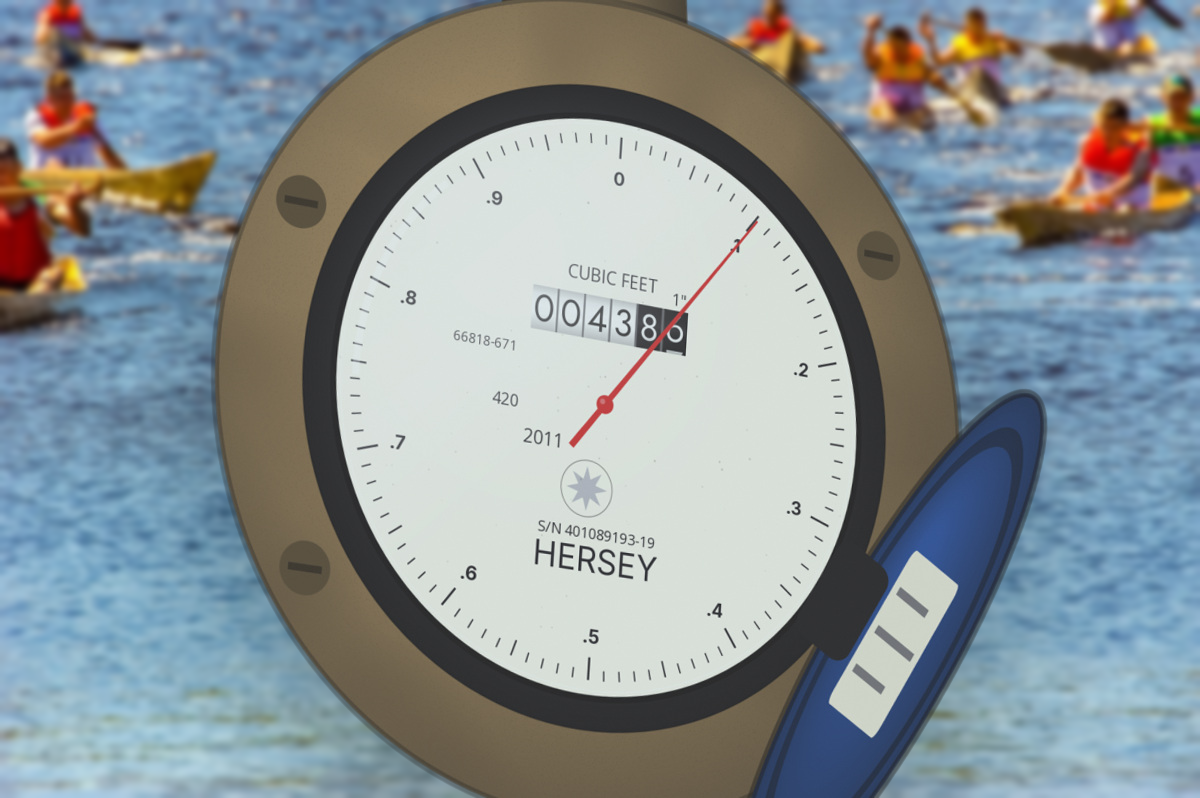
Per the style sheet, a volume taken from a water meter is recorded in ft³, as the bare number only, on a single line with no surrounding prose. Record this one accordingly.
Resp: 4386.10
